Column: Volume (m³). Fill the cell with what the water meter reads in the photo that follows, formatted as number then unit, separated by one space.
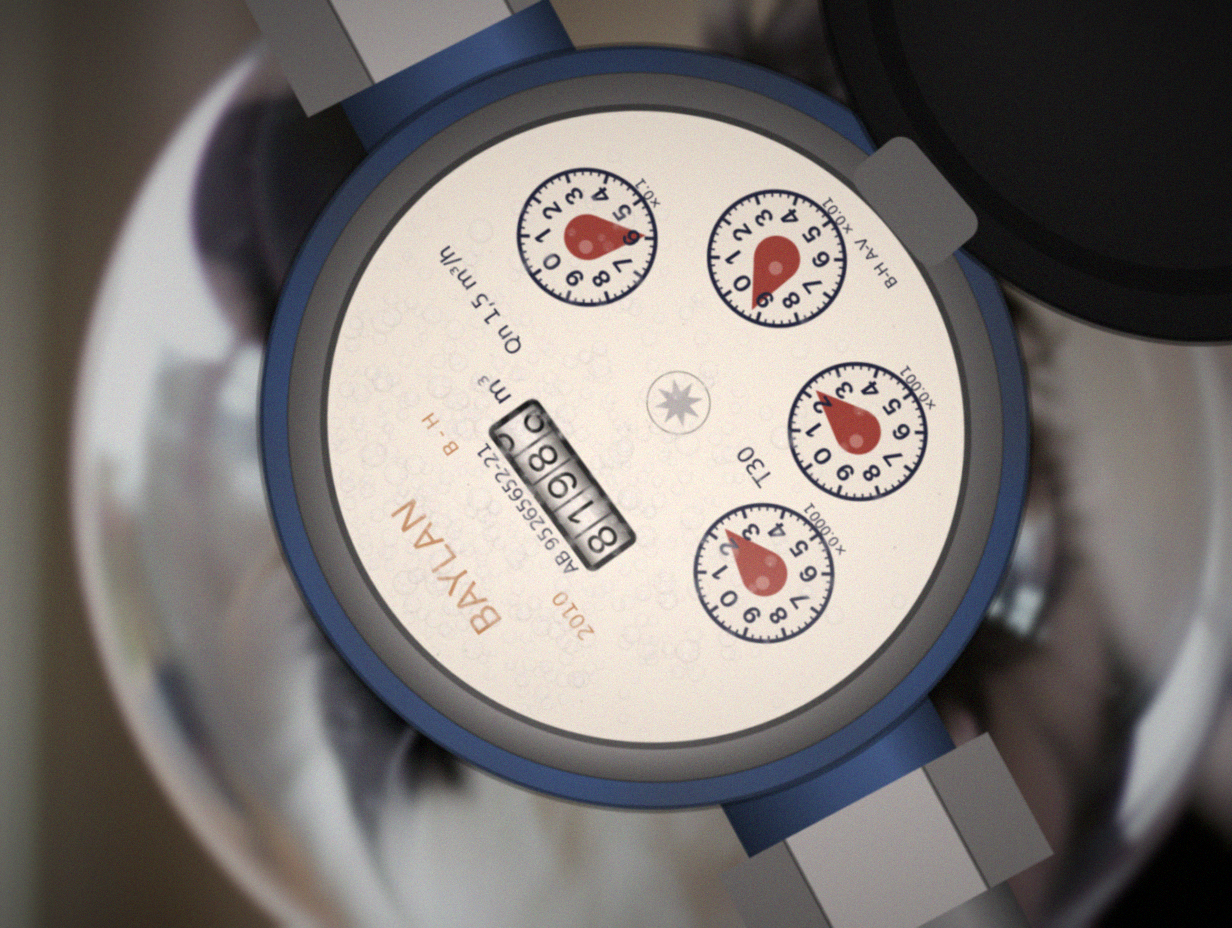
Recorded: 81988.5922 m³
